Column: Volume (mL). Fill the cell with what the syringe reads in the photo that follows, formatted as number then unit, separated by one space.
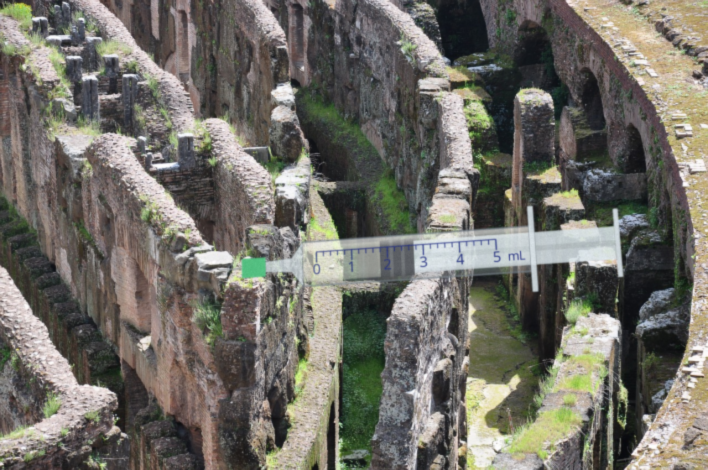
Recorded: 1.8 mL
